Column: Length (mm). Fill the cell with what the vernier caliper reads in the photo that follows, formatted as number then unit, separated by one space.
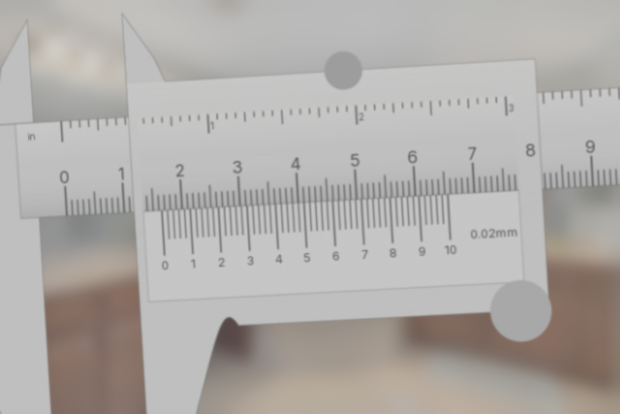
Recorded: 16.5 mm
